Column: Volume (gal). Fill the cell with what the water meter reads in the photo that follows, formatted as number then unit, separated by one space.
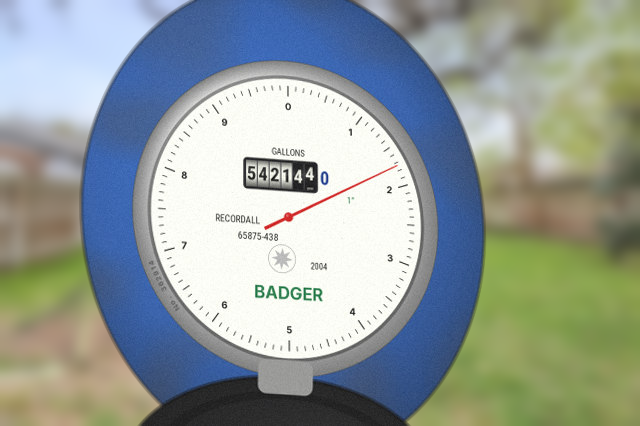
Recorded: 5421441.7 gal
